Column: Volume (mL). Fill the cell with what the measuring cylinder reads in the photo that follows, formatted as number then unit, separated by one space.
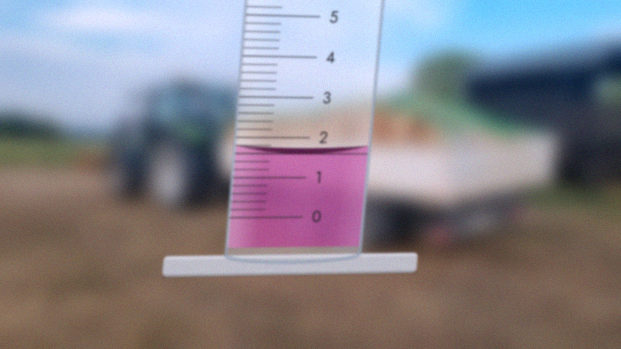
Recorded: 1.6 mL
